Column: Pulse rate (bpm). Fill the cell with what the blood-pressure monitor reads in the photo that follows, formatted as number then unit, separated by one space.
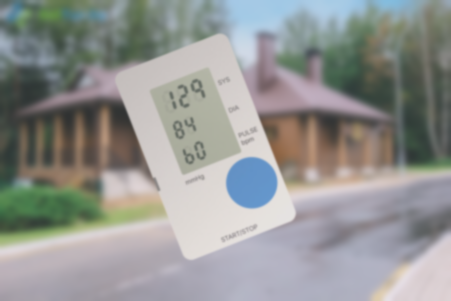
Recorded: 60 bpm
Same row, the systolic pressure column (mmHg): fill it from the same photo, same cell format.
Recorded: 129 mmHg
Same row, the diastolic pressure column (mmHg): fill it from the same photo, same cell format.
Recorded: 84 mmHg
